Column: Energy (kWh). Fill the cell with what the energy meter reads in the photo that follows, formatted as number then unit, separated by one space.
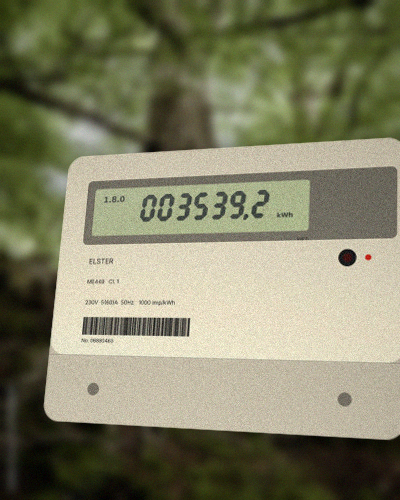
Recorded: 3539.2 kWh
